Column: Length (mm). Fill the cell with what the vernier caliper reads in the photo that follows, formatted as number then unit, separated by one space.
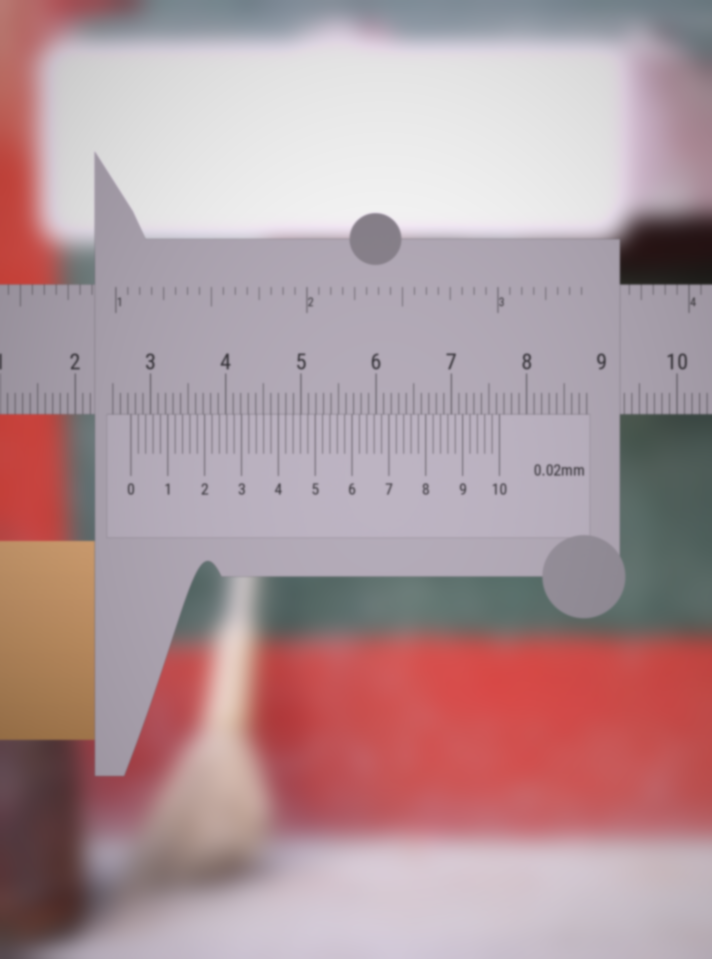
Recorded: 27.4 mm
